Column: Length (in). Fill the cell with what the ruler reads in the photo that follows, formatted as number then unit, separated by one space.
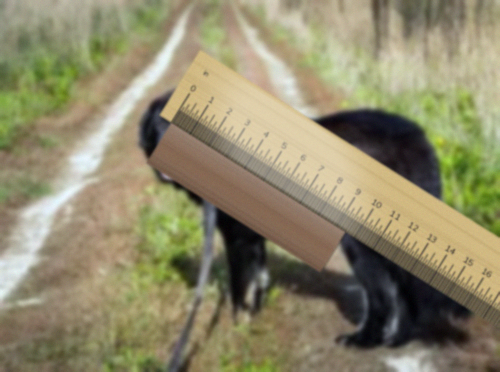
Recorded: 9.5 in
